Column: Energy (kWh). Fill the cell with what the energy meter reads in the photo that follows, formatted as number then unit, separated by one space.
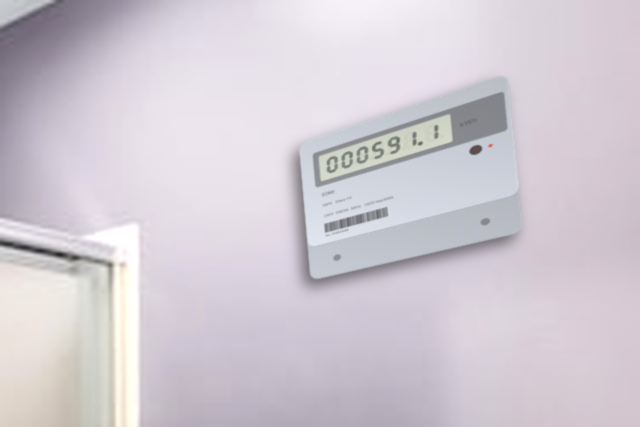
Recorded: 591.1 kWh
